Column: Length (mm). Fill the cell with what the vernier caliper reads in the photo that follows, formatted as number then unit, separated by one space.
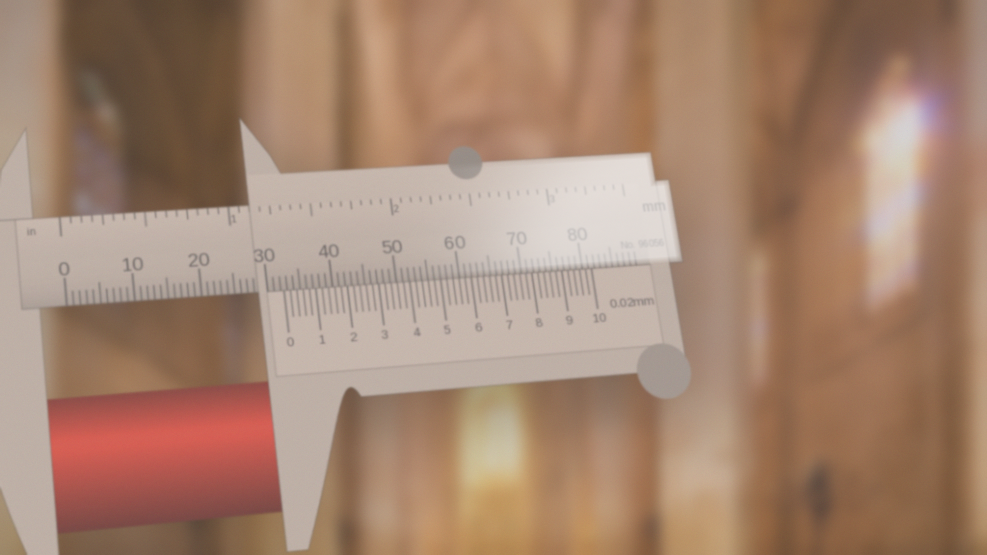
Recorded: 32.5 mm
